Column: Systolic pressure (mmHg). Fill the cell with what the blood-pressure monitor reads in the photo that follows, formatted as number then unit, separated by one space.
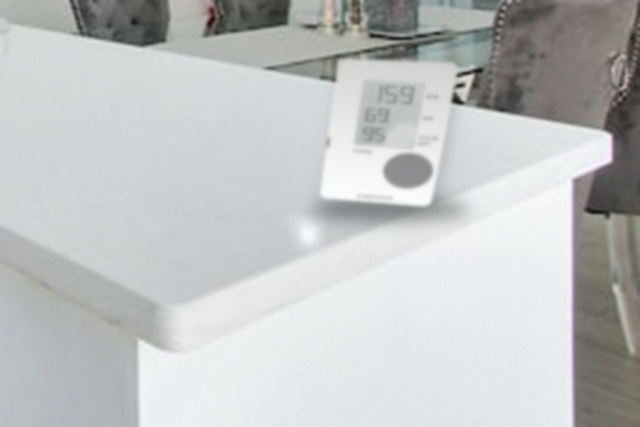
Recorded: 159 mmHg
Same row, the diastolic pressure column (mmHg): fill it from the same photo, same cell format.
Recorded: 69 mmHg
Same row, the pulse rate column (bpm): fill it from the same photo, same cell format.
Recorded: 95 bpm
